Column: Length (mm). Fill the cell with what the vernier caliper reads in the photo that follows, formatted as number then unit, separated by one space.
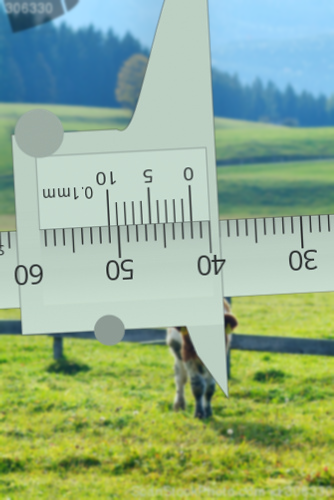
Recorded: 42.0 mm
